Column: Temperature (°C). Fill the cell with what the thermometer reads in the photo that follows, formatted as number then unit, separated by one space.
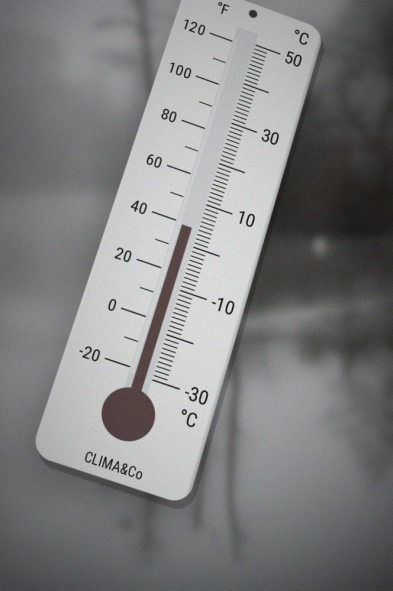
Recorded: 4 °C
